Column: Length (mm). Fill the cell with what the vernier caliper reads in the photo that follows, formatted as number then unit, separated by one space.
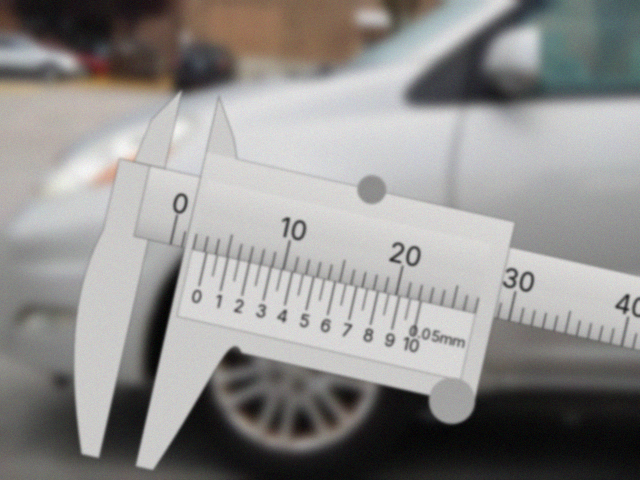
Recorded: 3.2 mm
